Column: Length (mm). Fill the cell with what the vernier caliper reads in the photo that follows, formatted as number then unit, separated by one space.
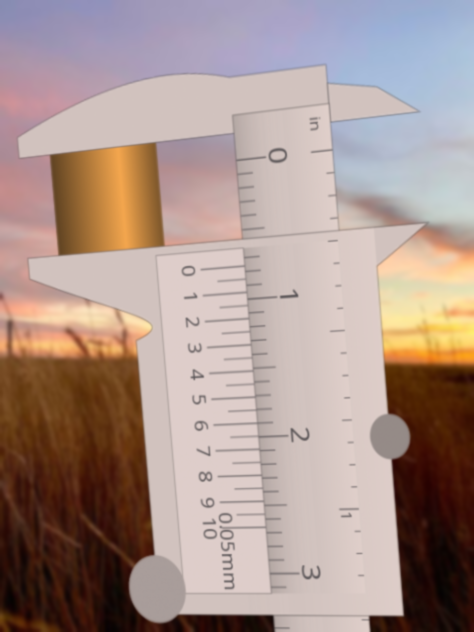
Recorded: 7.6 mm
